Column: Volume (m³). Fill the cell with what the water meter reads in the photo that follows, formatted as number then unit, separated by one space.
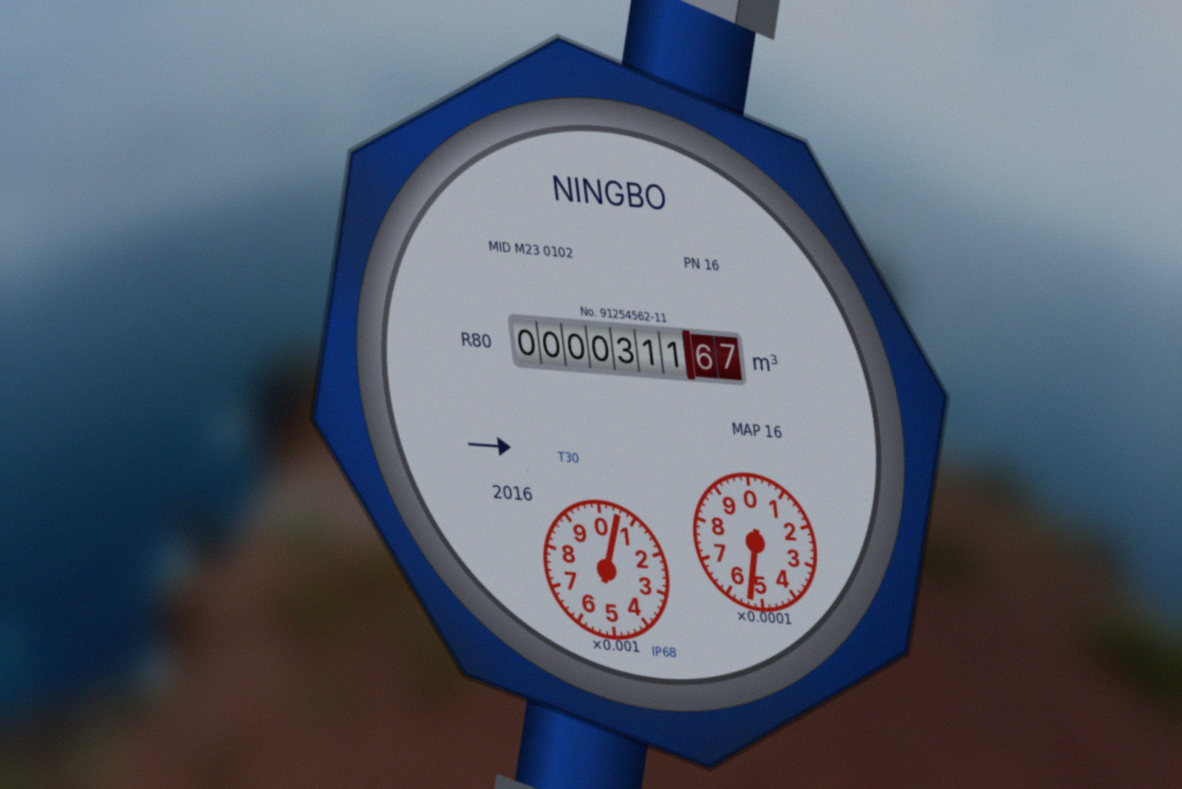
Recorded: 311.6705 m³
